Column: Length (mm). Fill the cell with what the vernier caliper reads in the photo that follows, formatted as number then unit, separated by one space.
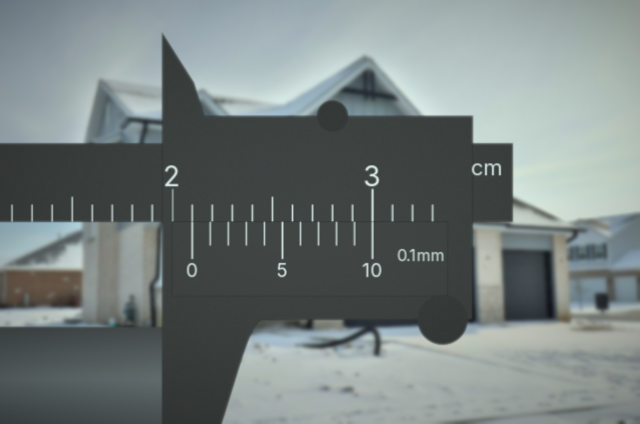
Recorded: 21.0 mm
